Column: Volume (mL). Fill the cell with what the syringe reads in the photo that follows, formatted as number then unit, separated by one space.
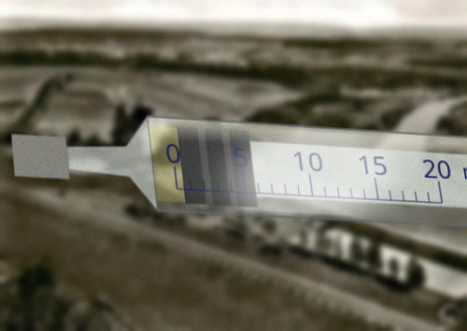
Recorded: 0.5 mL
